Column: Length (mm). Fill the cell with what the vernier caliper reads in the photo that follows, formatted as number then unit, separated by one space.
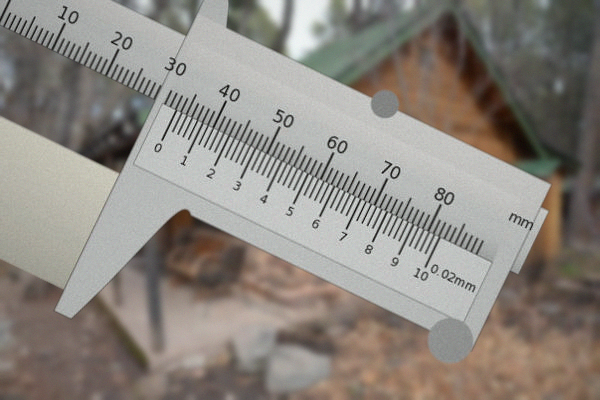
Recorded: 33.2 mm
